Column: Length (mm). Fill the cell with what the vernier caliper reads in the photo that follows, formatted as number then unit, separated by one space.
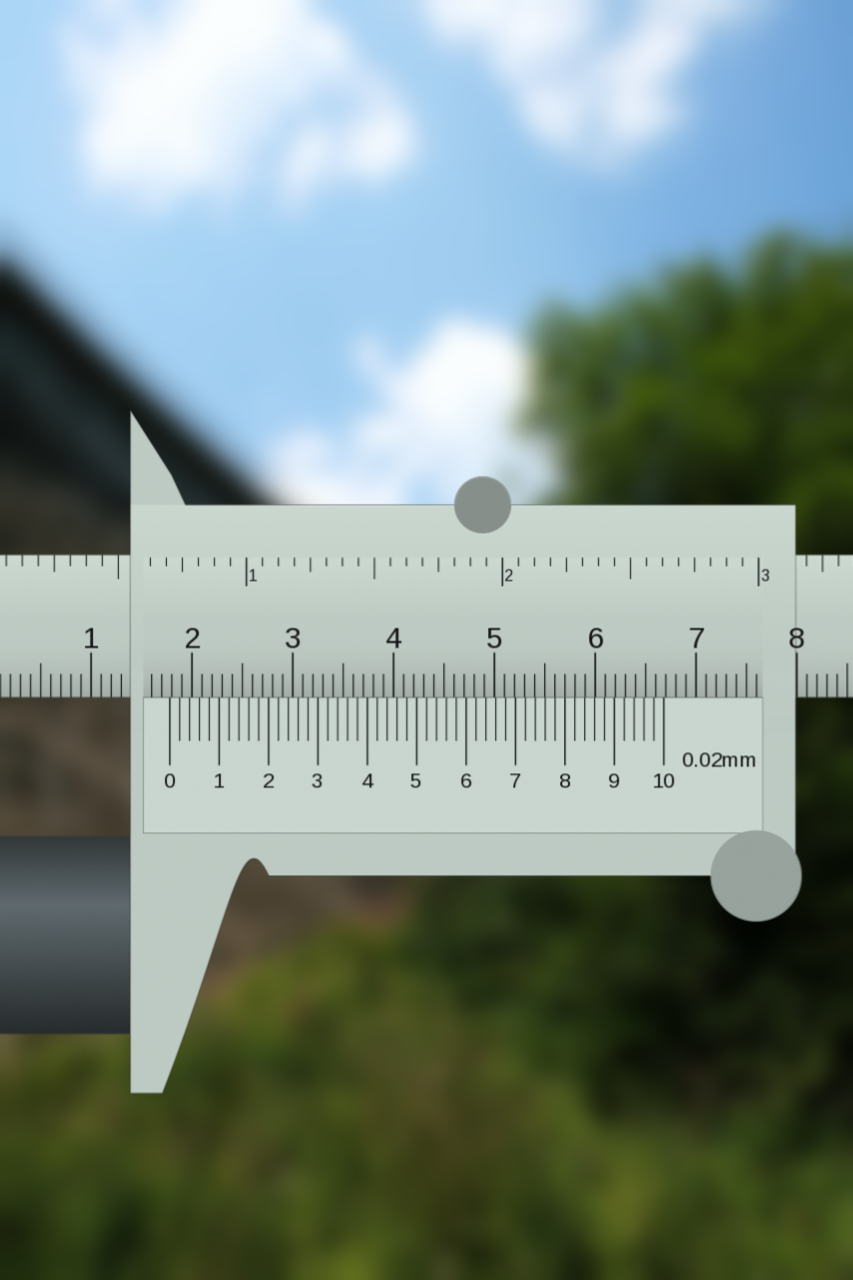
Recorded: 17.8 mm
